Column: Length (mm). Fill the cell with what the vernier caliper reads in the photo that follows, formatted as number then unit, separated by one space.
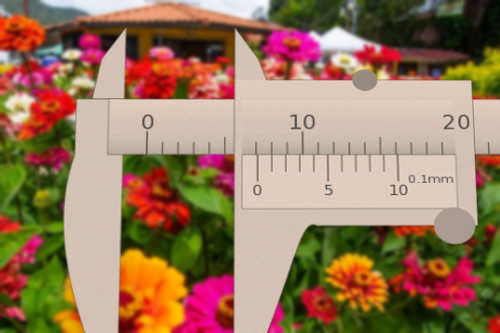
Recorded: 7.1 mm
